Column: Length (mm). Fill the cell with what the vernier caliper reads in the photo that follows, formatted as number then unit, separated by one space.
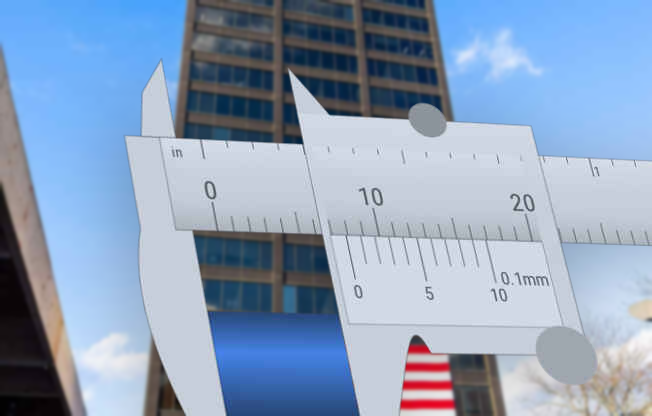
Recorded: 7.9 mm
